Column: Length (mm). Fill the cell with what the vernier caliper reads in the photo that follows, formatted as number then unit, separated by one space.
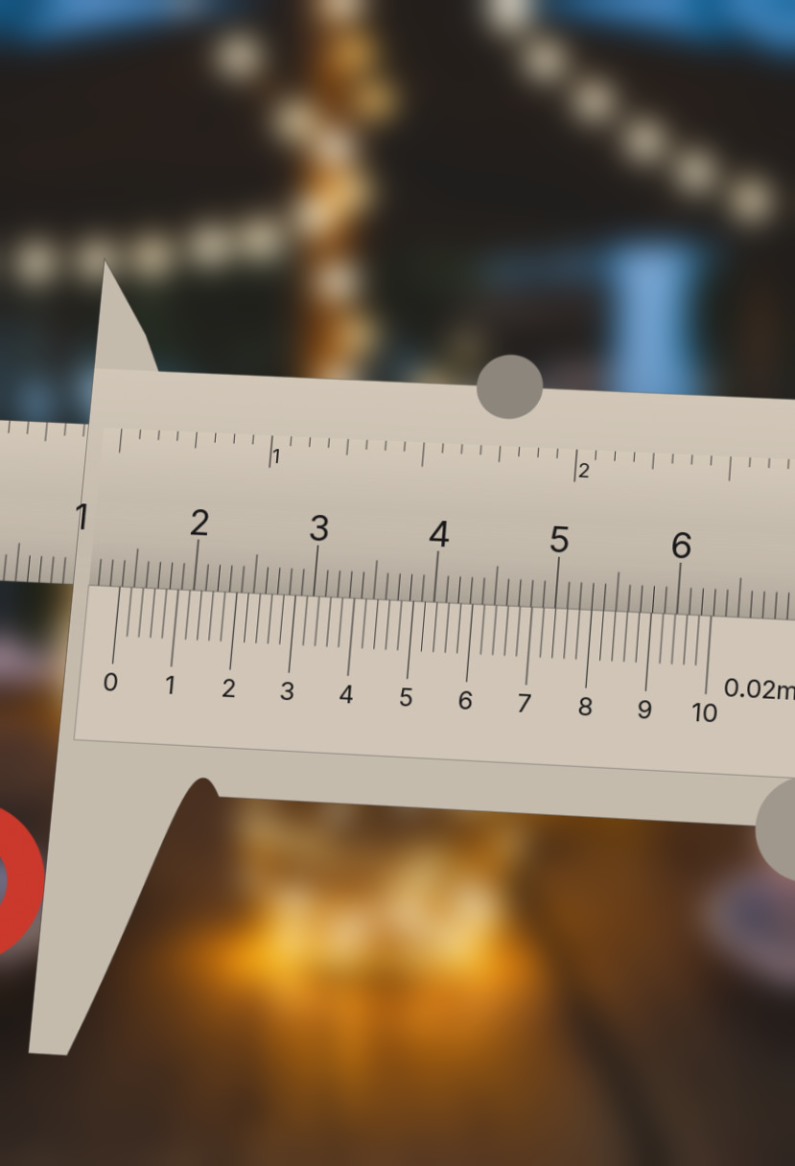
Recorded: 13.8 mm
